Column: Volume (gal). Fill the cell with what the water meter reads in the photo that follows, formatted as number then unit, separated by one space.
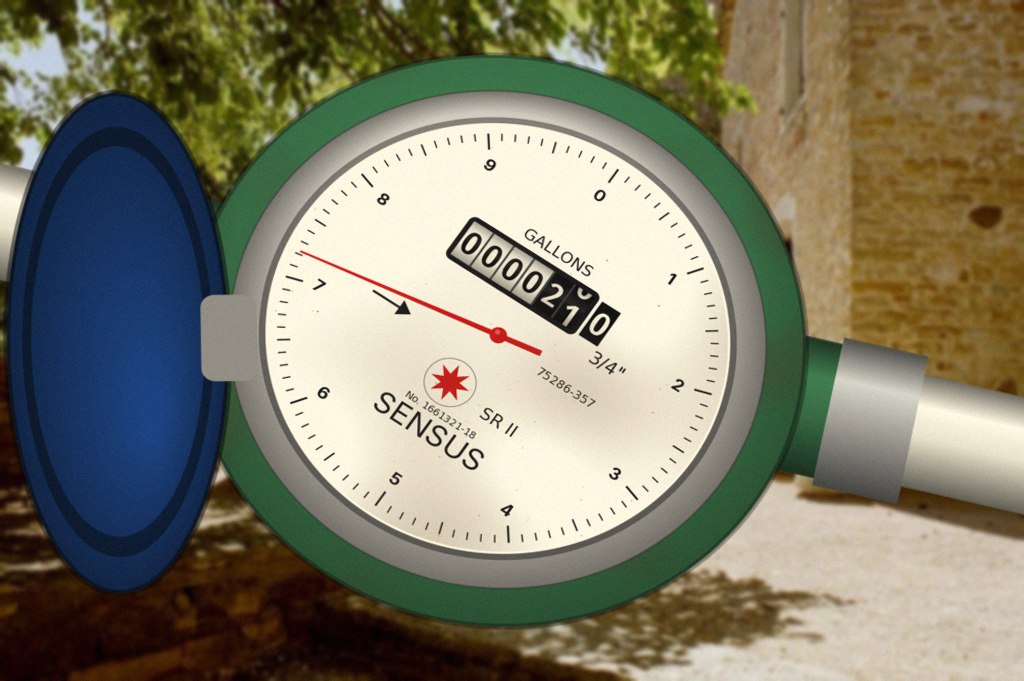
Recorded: 207.2 gal
